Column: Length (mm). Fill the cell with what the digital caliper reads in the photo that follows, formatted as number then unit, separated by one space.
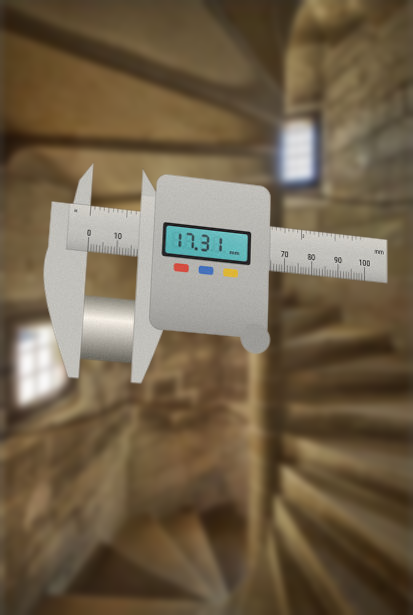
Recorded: 17.31 mm
